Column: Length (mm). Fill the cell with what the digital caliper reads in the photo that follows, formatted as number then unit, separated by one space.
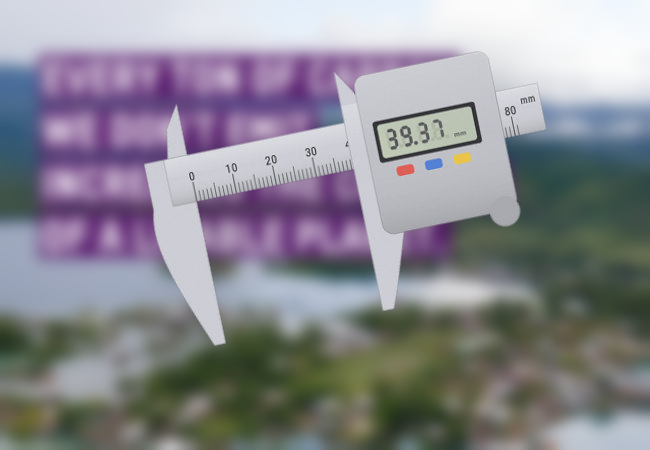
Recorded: 39.37 mm
